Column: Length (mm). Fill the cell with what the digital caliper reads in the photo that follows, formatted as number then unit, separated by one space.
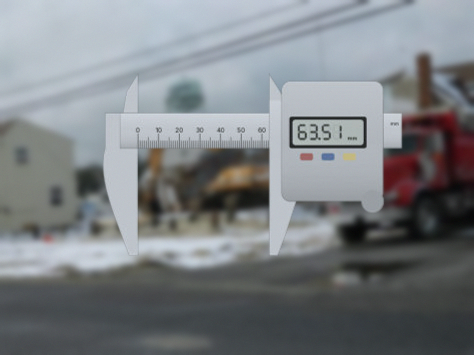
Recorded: 63.51 mm
